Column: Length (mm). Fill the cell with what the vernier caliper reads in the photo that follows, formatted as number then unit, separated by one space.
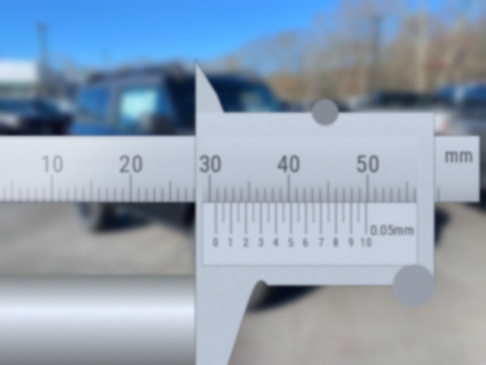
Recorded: 30.8 mm
